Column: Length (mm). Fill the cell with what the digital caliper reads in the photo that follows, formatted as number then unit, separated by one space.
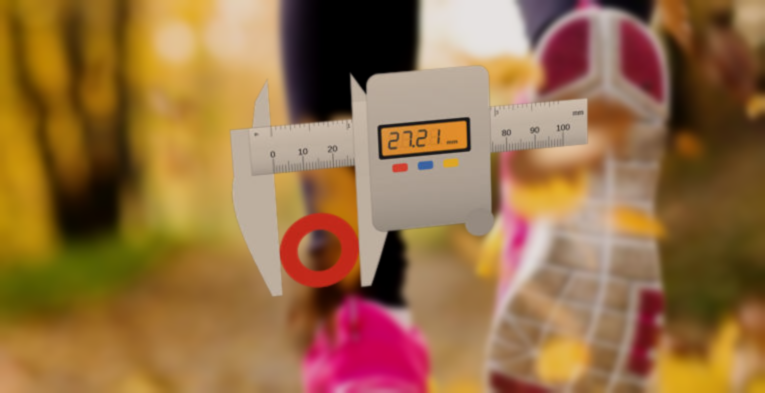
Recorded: 27.21 mm
